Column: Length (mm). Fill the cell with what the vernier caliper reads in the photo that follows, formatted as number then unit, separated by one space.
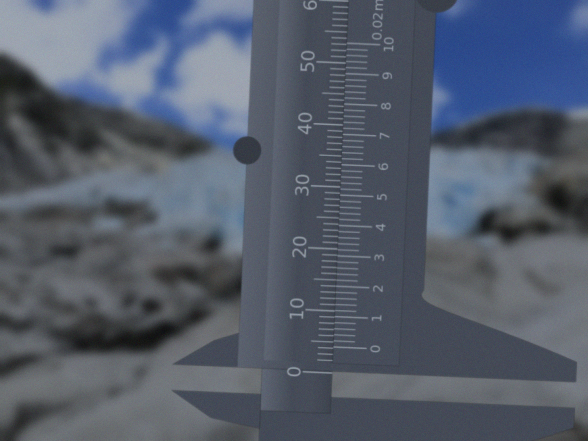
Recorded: 4.2 mm
